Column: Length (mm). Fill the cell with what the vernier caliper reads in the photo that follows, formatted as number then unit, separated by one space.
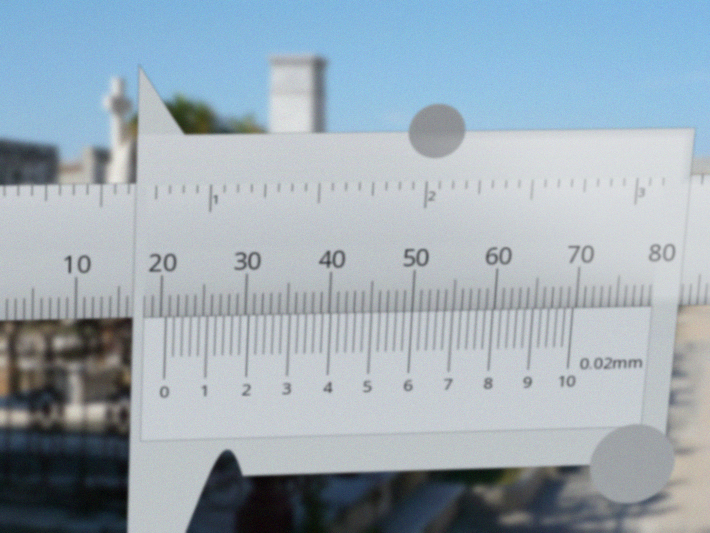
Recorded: 20.6 mm
